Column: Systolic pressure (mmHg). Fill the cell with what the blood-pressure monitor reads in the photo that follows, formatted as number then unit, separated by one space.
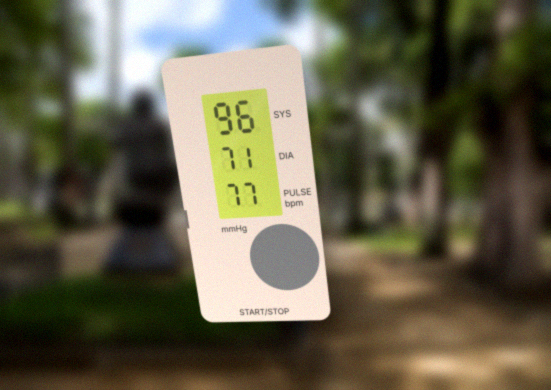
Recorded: 96 mmHg
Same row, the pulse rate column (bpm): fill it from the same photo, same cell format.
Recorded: 77 bpm
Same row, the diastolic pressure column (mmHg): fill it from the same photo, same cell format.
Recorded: 71 mmHg
